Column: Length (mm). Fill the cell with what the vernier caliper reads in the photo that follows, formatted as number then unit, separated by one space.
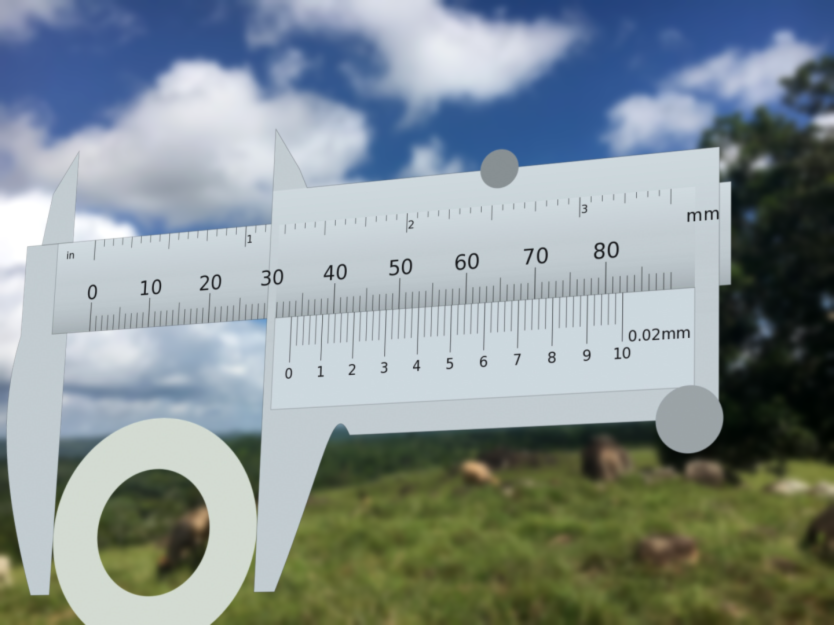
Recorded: 33.4 mm
